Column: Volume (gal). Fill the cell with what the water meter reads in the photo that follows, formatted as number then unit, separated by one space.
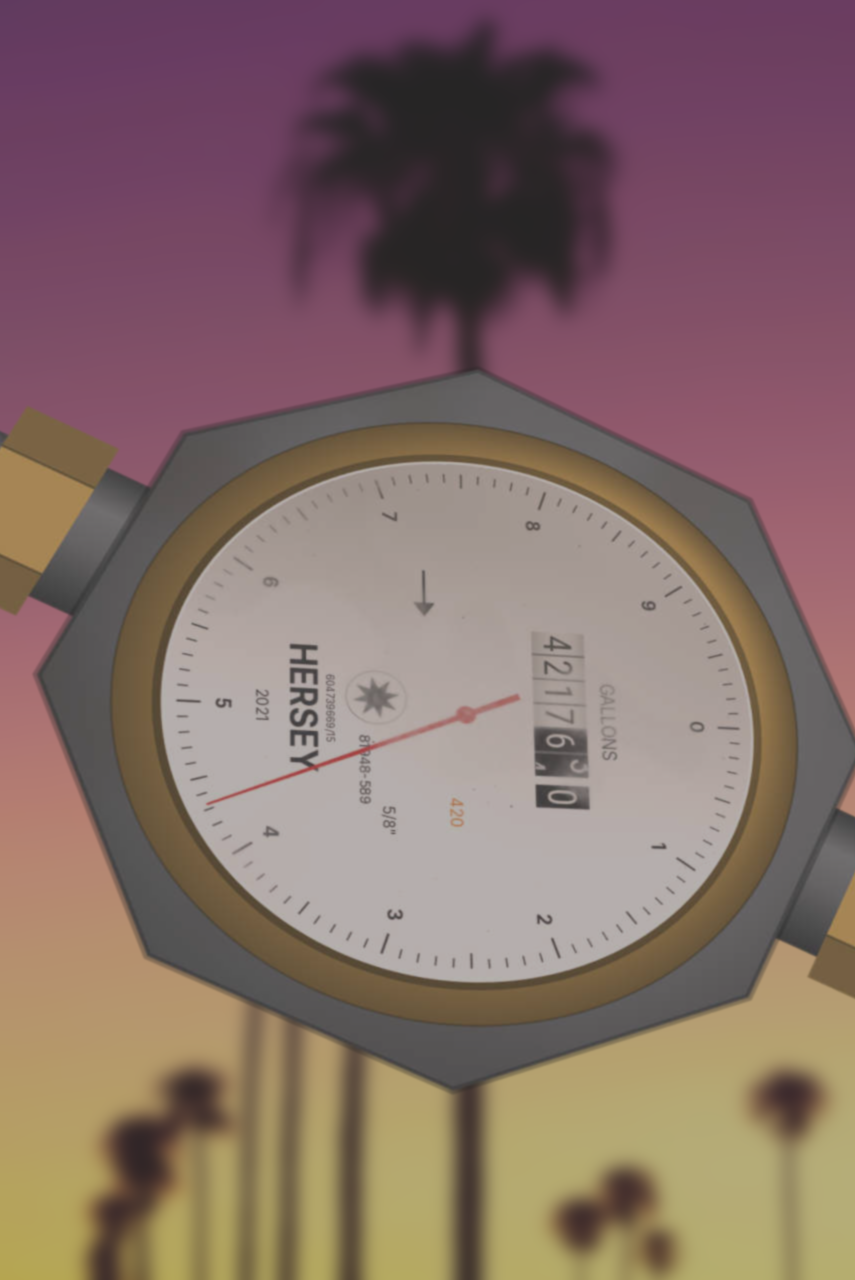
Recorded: 4217634.3 gal
